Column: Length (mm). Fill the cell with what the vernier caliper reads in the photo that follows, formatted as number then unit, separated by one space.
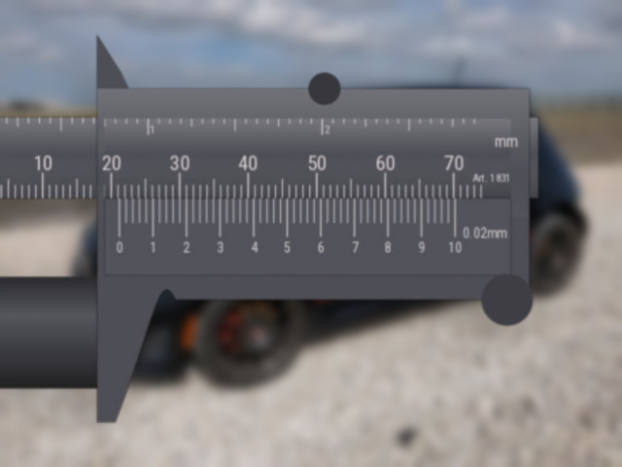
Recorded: 21.2 mm
